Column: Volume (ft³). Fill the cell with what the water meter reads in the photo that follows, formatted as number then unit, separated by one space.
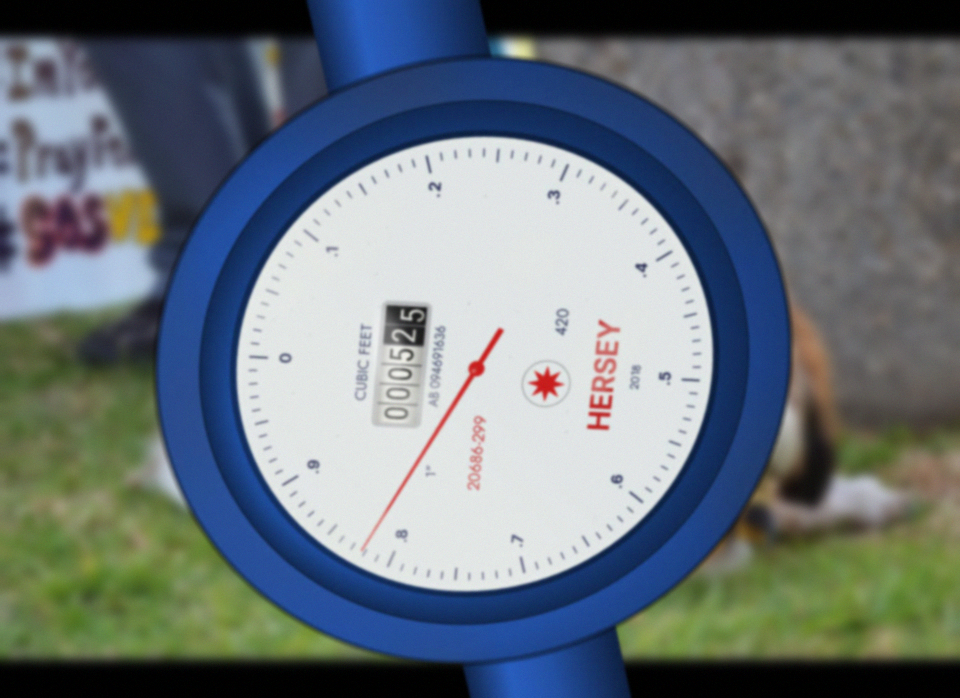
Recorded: 524.82 ft³
